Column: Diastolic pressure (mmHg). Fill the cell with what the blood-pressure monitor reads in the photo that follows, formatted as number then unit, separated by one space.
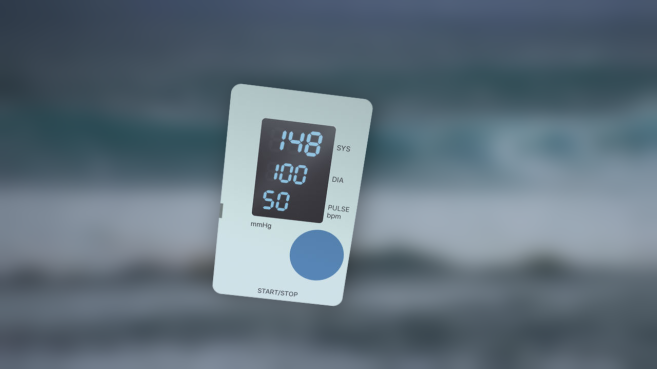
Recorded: 100 mmHg
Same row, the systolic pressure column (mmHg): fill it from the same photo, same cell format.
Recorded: 148 mmHg
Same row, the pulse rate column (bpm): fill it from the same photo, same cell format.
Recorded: 50 bpm
